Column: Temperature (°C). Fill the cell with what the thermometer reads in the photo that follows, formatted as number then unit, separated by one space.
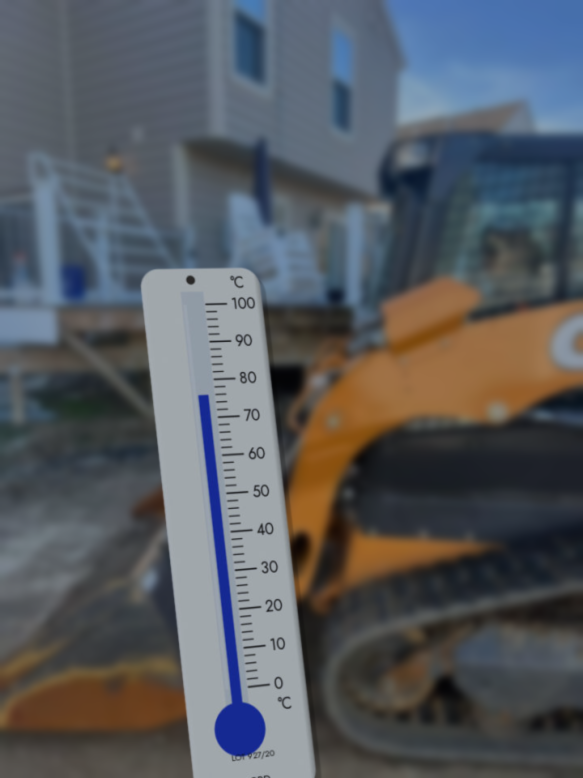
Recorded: 76 °C
